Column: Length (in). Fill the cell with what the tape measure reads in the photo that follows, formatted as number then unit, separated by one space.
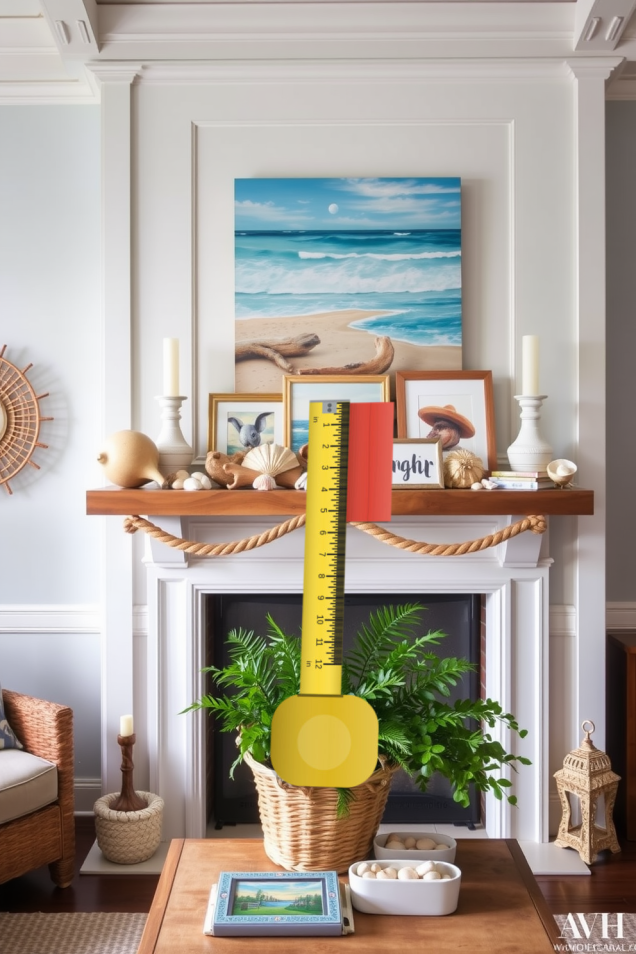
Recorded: 5.5 in
